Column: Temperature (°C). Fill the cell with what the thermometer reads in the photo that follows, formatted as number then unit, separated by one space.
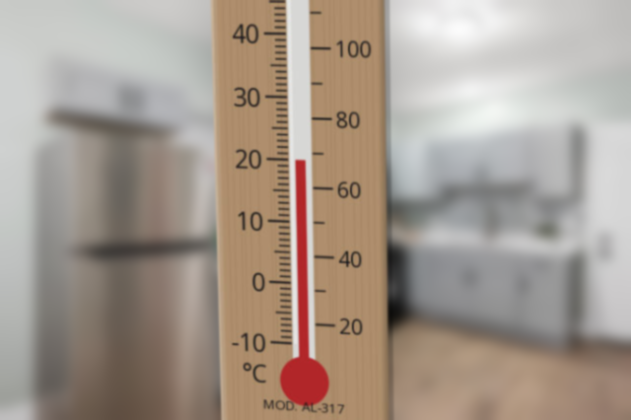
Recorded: 20 °C
